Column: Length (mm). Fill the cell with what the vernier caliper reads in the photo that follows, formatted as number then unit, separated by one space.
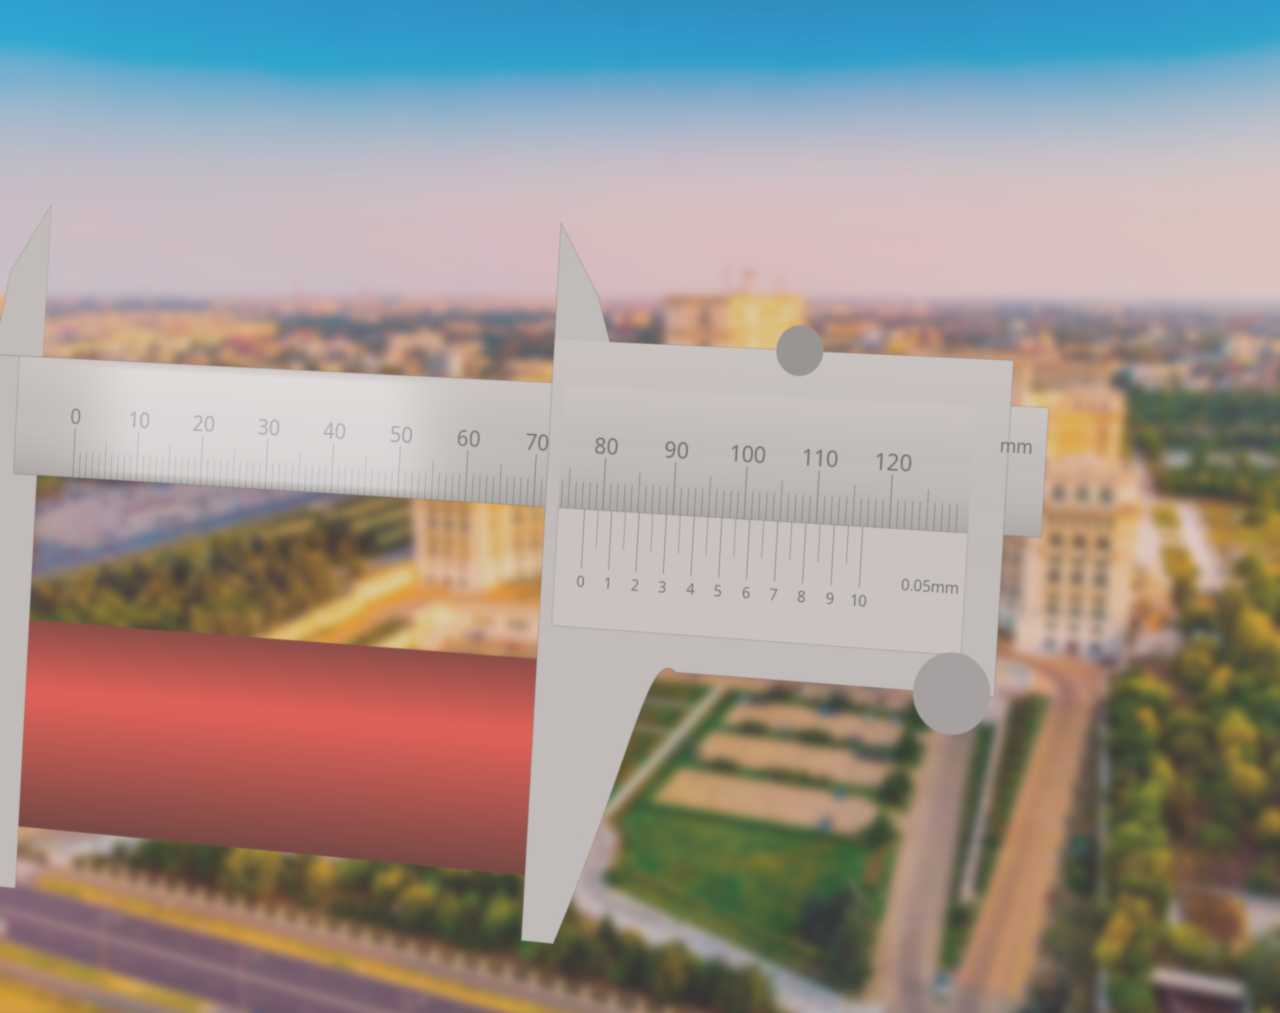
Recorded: 77.4 mm
